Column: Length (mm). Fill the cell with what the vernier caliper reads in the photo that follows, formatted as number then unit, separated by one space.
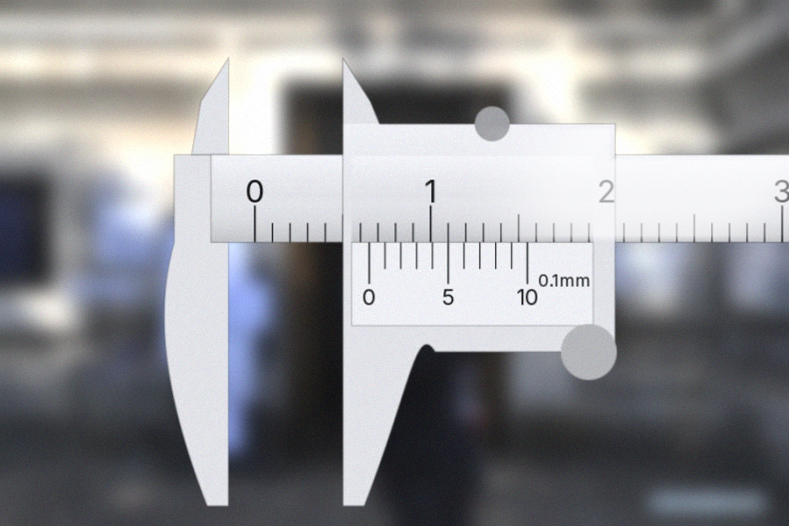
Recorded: 6.5 mm
